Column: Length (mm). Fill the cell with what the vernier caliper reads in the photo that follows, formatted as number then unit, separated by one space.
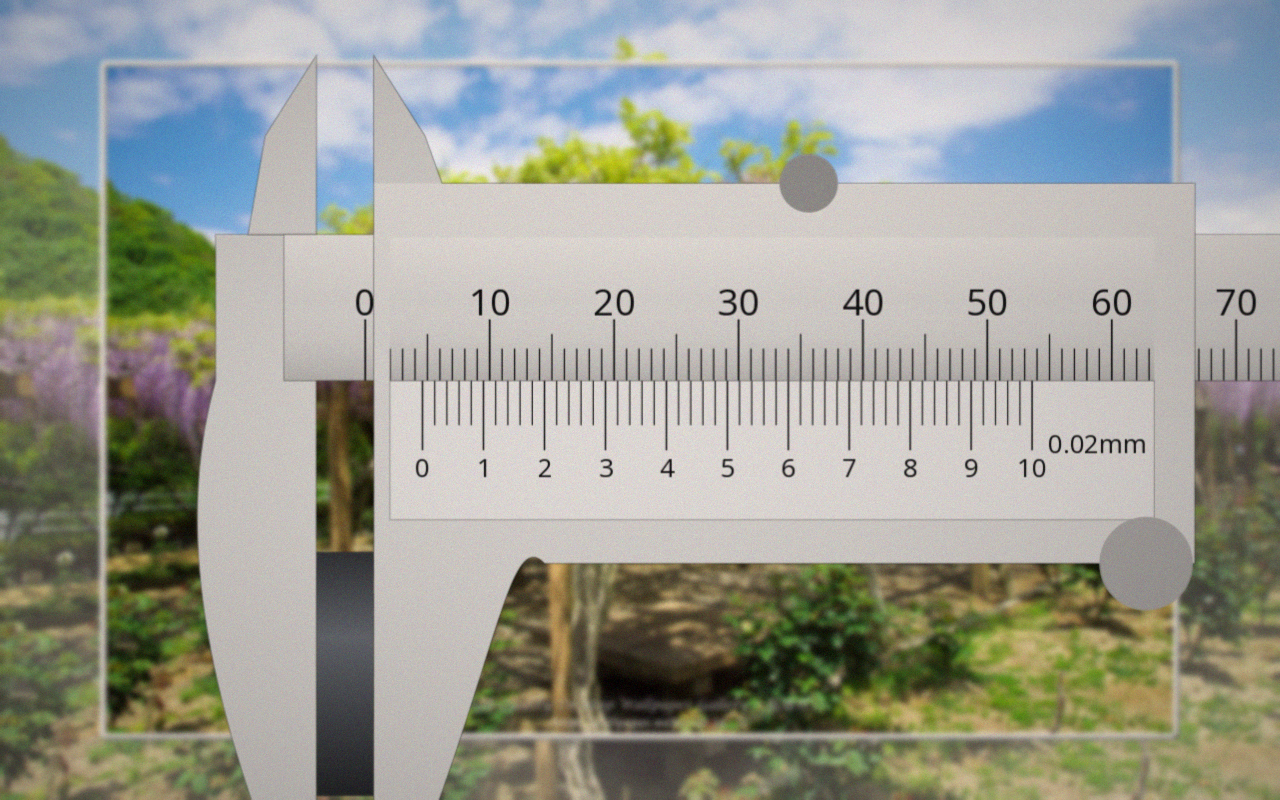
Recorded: 4.6 mm
